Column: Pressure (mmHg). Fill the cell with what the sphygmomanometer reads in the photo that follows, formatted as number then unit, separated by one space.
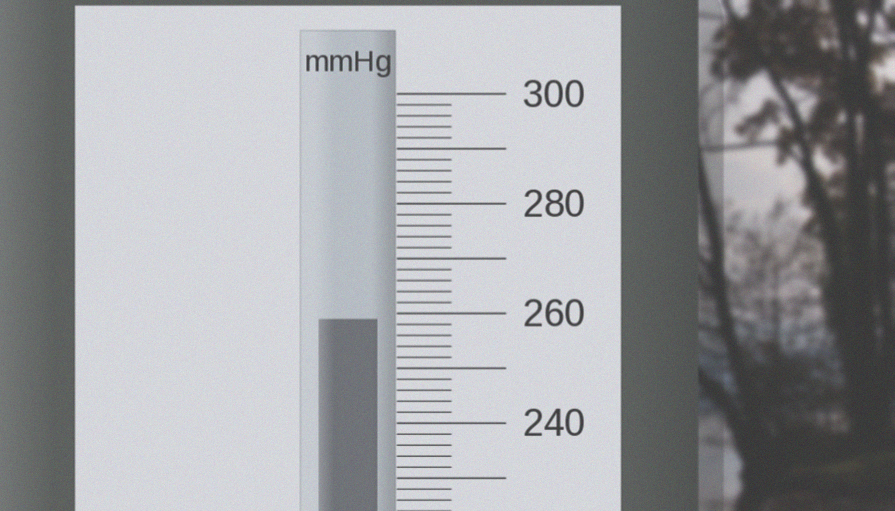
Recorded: 259 mmHg
